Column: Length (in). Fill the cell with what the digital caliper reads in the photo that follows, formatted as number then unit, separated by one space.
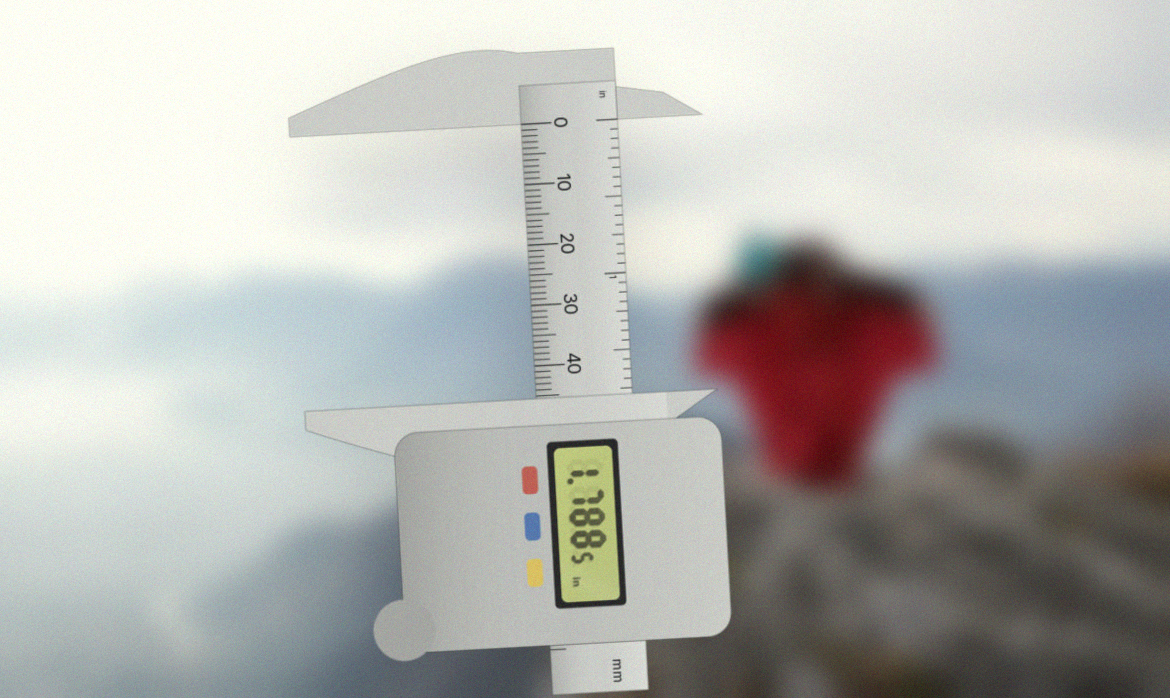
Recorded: 1.7885 in
